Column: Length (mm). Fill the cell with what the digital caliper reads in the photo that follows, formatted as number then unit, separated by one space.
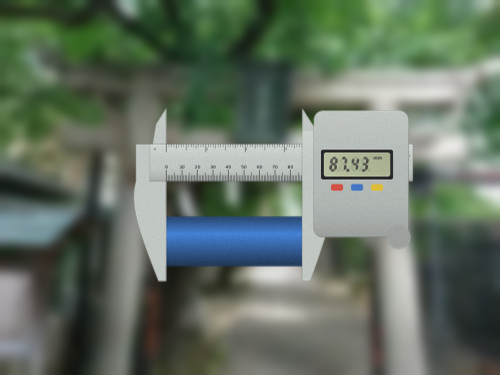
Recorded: 87.43 mm
